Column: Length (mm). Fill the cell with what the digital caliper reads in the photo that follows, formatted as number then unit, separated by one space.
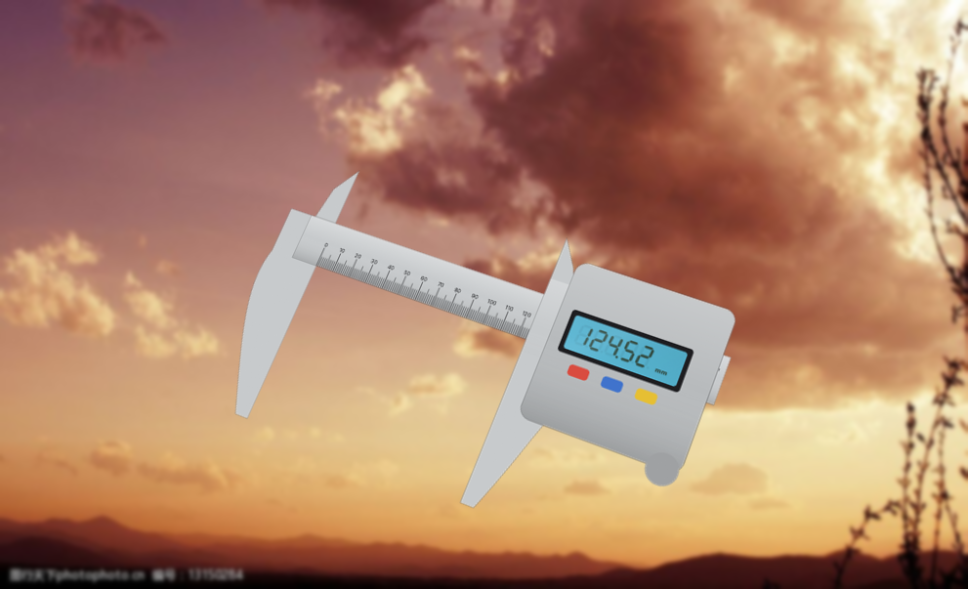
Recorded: 124.52 mm
